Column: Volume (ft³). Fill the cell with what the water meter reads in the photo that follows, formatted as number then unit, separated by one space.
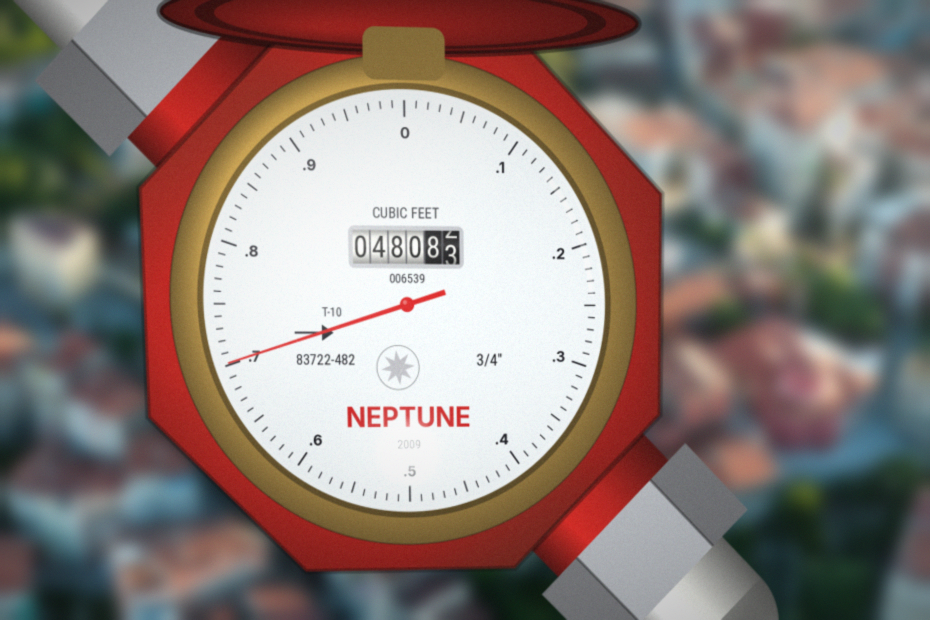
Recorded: 48082.70 ft³
